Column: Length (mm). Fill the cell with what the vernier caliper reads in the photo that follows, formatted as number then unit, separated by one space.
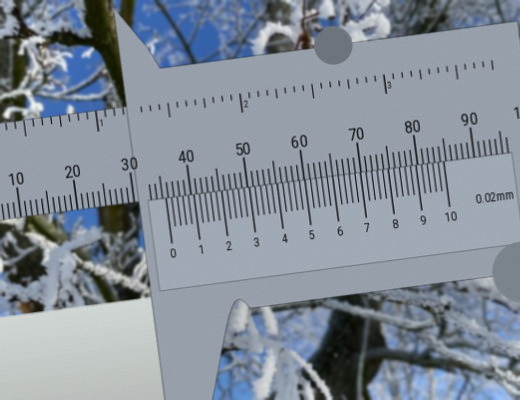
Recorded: 35.6 mm
